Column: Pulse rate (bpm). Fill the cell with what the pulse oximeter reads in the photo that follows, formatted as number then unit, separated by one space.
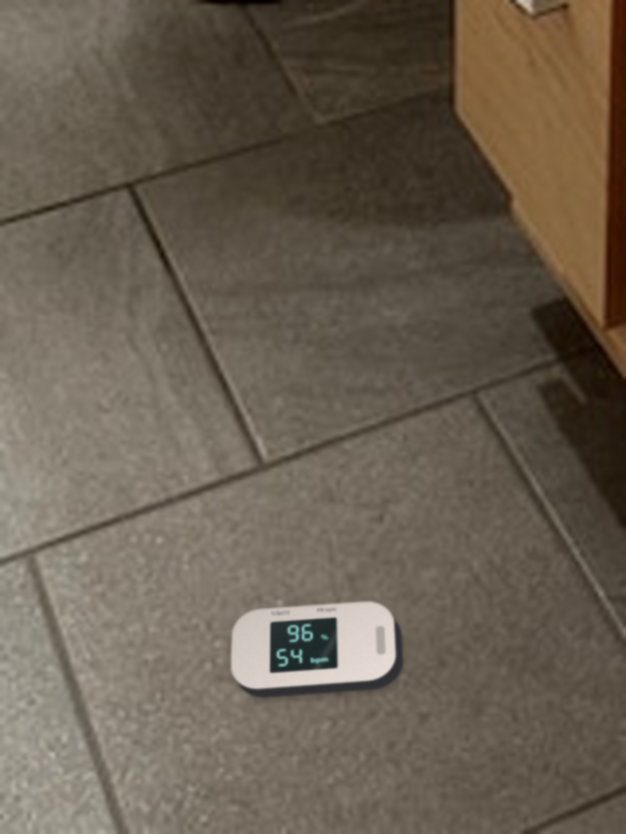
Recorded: 54 bpm
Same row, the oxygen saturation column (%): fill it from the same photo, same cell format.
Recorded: 96 %
